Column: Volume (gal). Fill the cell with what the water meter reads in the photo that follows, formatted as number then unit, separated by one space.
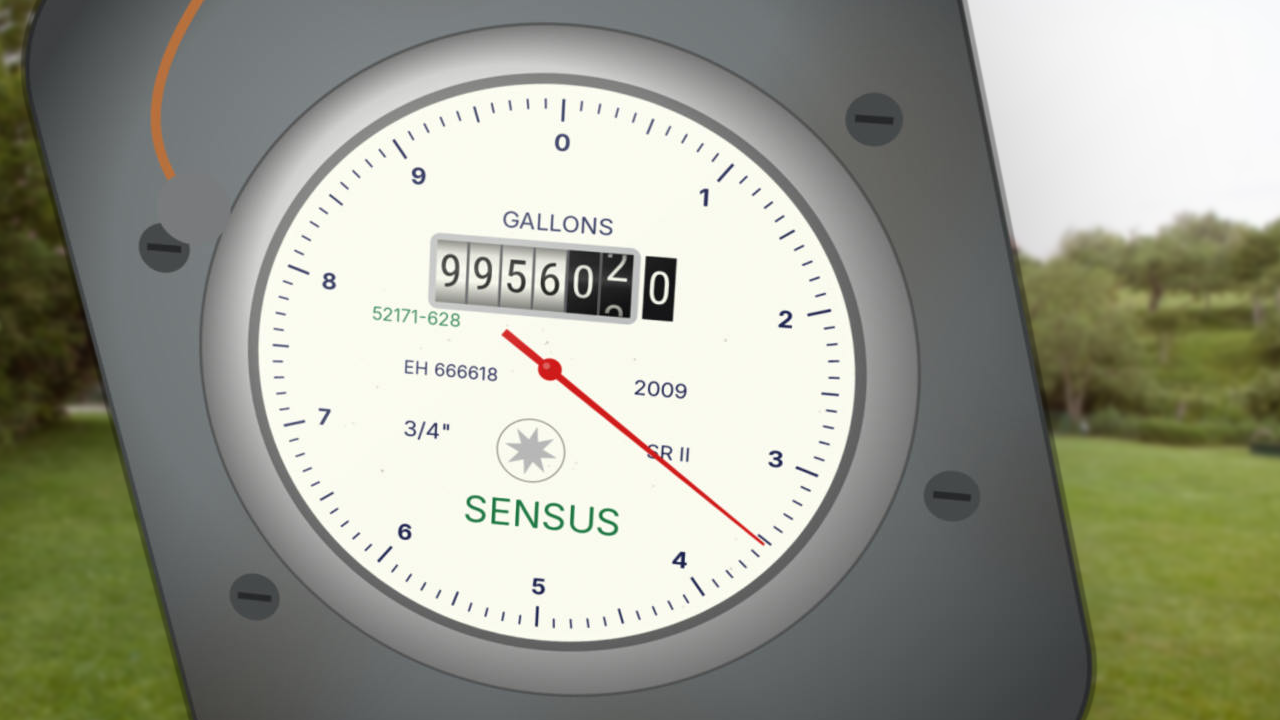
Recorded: 9956023.5 gal
